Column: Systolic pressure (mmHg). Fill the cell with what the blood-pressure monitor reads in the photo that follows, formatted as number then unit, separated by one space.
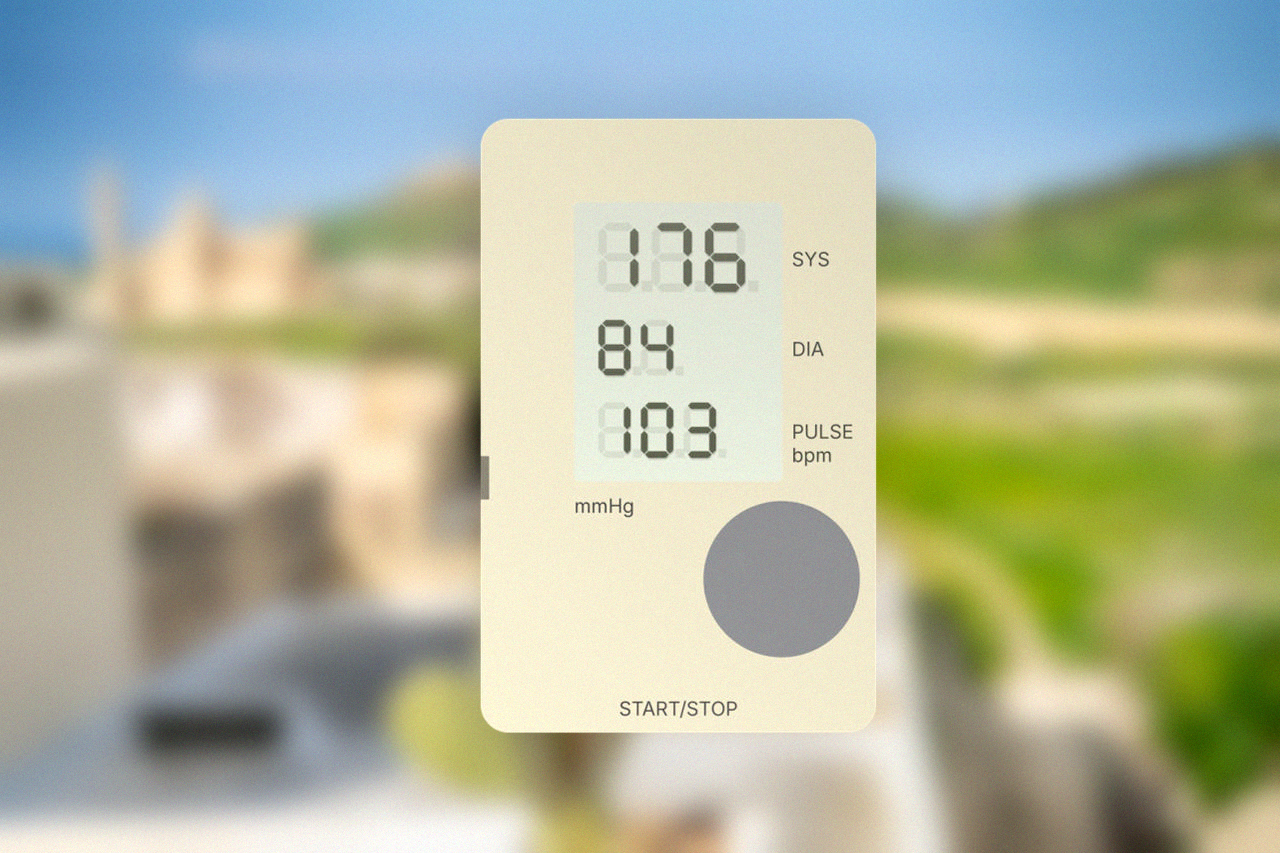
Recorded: 176 mmHg
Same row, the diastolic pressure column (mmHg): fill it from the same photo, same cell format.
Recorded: 84 mmHg
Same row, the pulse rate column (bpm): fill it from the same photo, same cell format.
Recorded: 103 bpm
